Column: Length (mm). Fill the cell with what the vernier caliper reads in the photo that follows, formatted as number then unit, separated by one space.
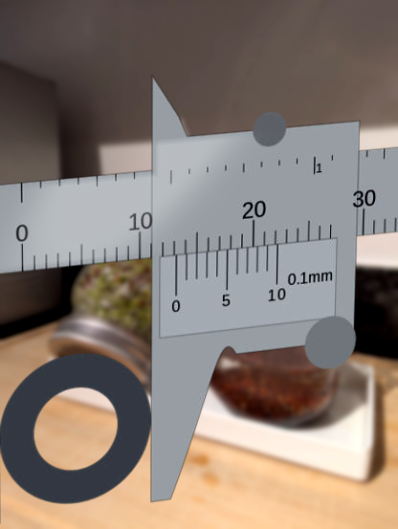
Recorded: 13.2 mm
